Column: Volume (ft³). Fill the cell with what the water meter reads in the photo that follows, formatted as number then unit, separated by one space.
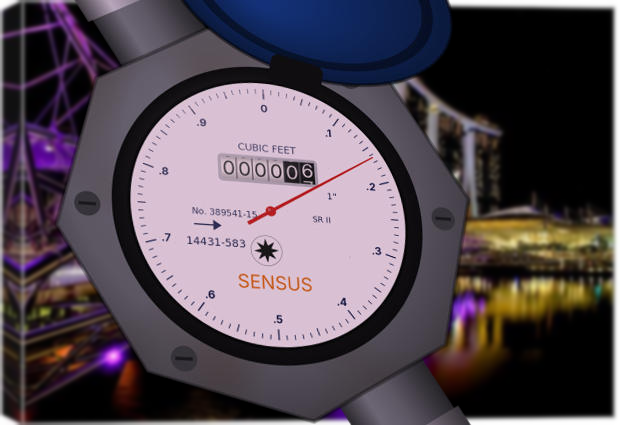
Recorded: 6.16 ft³
